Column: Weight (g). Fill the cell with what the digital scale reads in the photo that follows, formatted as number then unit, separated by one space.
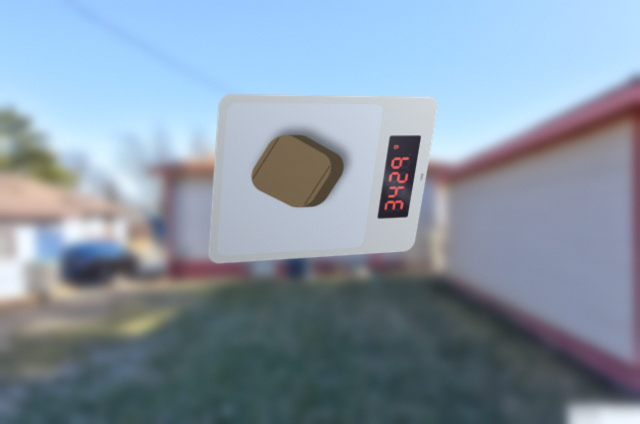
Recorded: 3429 g
